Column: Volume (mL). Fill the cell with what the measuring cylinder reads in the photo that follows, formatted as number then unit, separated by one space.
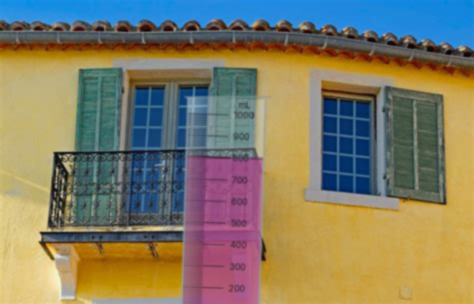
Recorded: 800 mL
